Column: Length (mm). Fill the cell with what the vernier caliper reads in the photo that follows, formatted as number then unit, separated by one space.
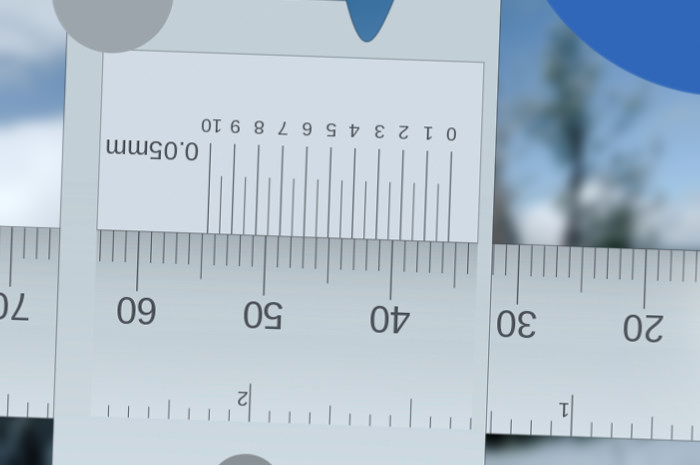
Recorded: 35.6 mm
